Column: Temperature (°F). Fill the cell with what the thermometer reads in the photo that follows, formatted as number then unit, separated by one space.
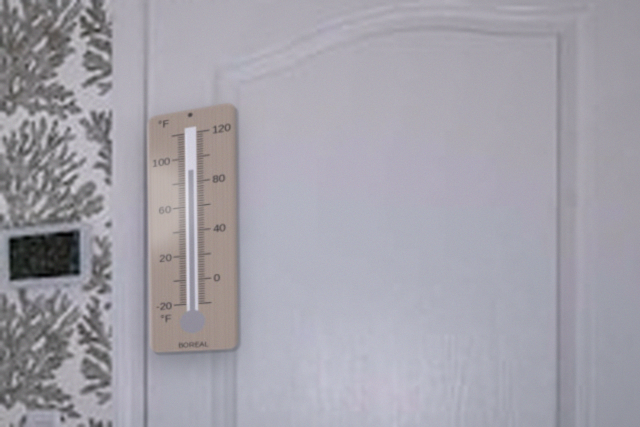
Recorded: 90 °F
